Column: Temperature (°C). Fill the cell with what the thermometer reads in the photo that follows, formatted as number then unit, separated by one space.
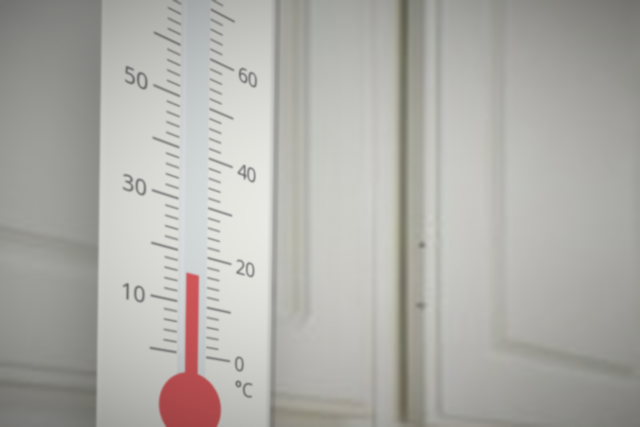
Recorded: 16 °C
